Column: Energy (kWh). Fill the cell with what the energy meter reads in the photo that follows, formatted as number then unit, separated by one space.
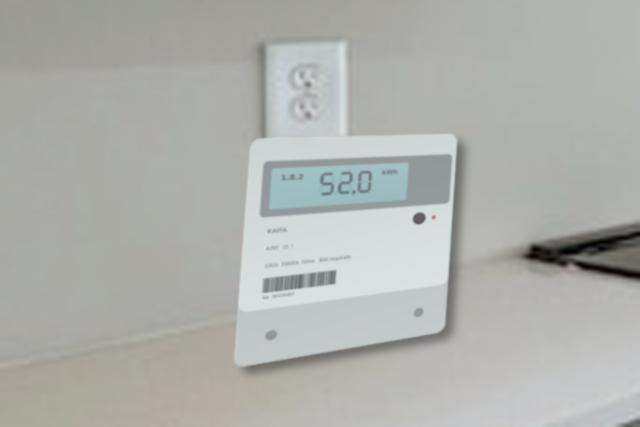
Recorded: 52.0 kWh
